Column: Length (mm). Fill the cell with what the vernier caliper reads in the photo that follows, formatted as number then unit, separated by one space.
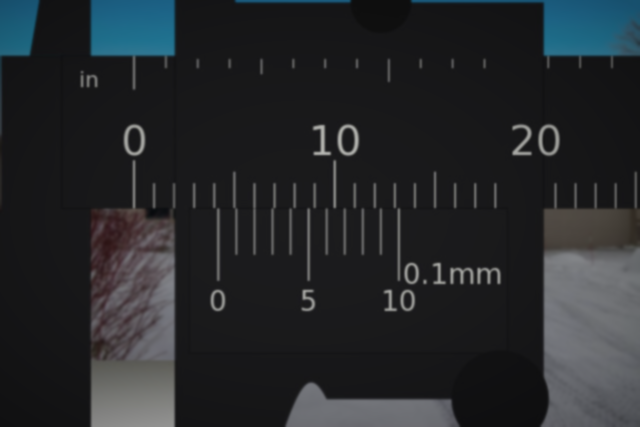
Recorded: 4.2 mm
